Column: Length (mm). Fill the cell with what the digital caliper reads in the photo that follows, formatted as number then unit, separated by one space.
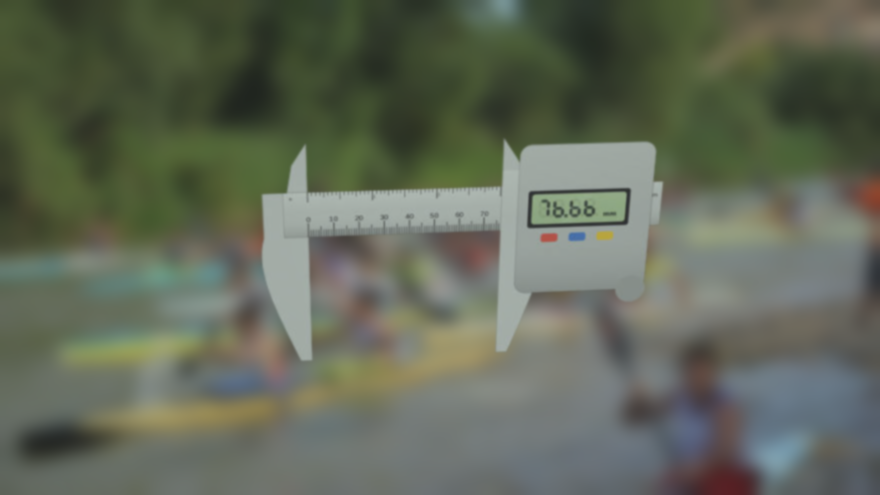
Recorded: 76.66 mm
